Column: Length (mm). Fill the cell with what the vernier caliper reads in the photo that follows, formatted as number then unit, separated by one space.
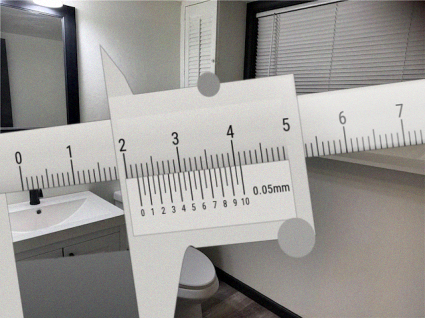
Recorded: 22.0 mm
